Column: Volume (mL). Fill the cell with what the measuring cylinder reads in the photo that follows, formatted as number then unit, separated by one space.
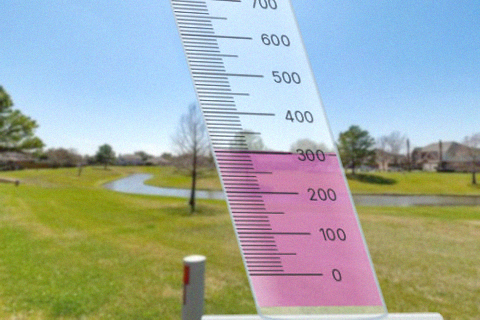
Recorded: 300 mL
